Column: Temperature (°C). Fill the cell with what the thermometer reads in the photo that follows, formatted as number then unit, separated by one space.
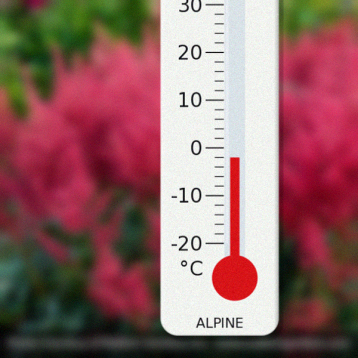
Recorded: -2 °C
